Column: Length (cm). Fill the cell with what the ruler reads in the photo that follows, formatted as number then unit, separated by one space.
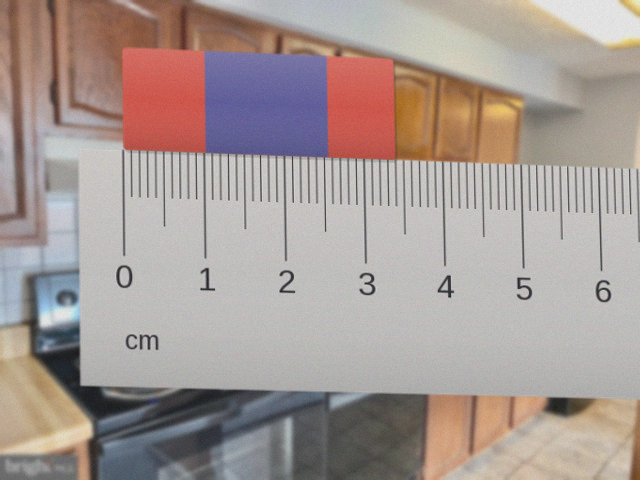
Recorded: 3.4 cm
